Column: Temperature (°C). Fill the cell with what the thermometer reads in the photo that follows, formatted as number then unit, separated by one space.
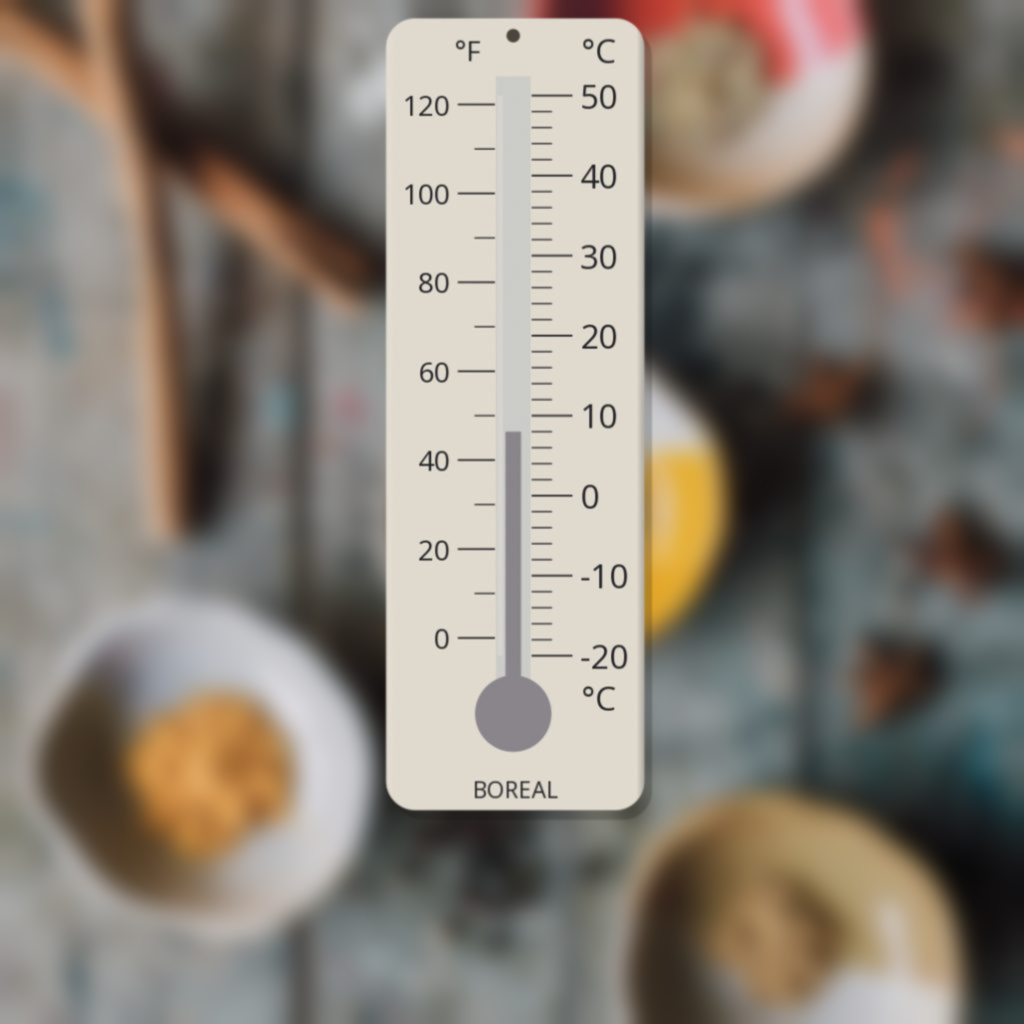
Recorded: 8 °C
